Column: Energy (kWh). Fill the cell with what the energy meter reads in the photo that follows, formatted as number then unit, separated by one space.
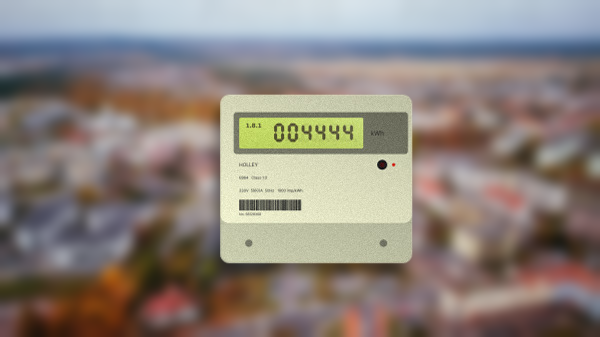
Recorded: 4444 kWh
